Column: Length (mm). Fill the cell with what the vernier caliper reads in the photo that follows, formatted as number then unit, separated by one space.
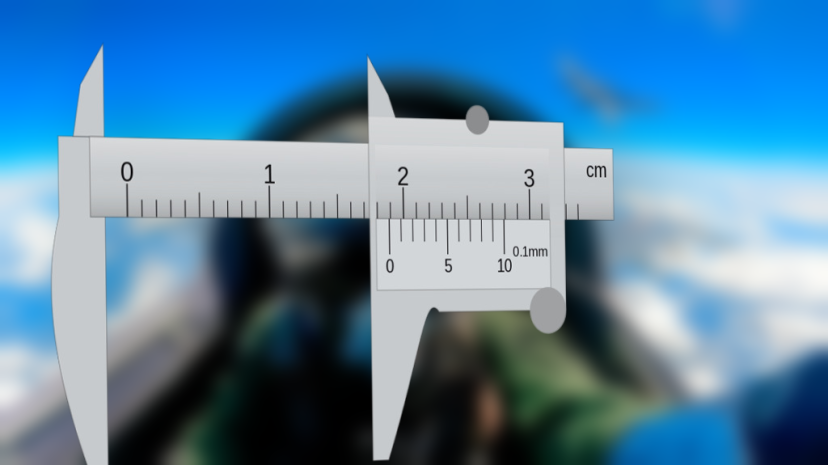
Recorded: 18.9 mm
